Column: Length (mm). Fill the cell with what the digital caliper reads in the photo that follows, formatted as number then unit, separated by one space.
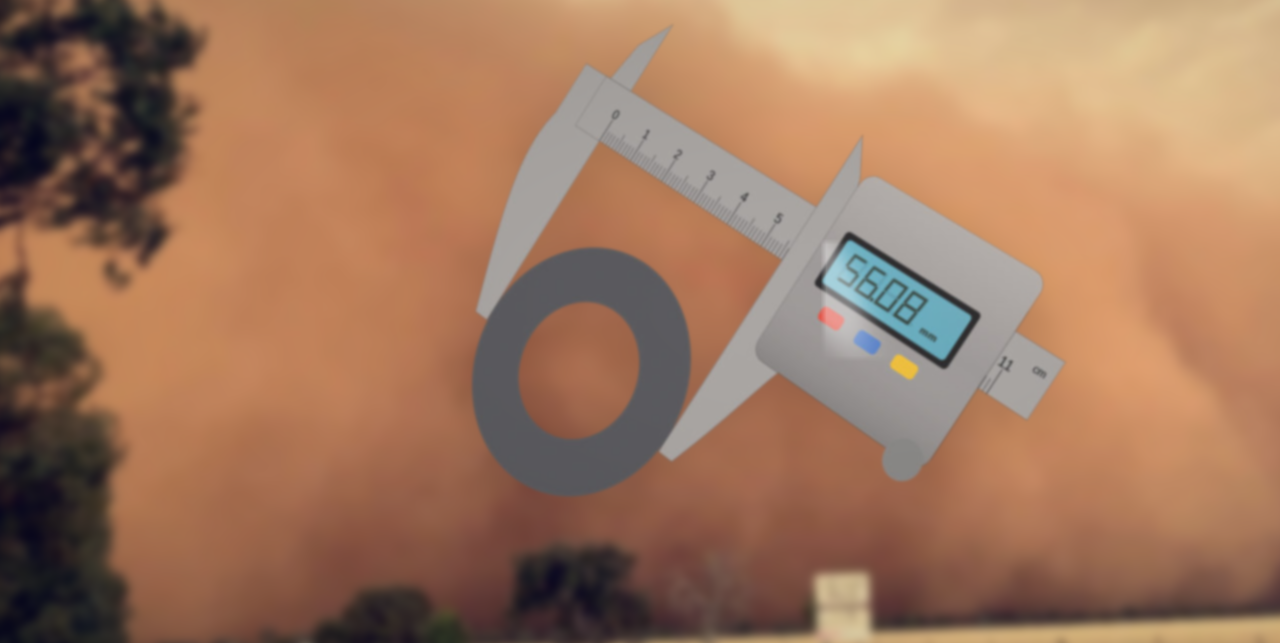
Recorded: 56.08 mm
